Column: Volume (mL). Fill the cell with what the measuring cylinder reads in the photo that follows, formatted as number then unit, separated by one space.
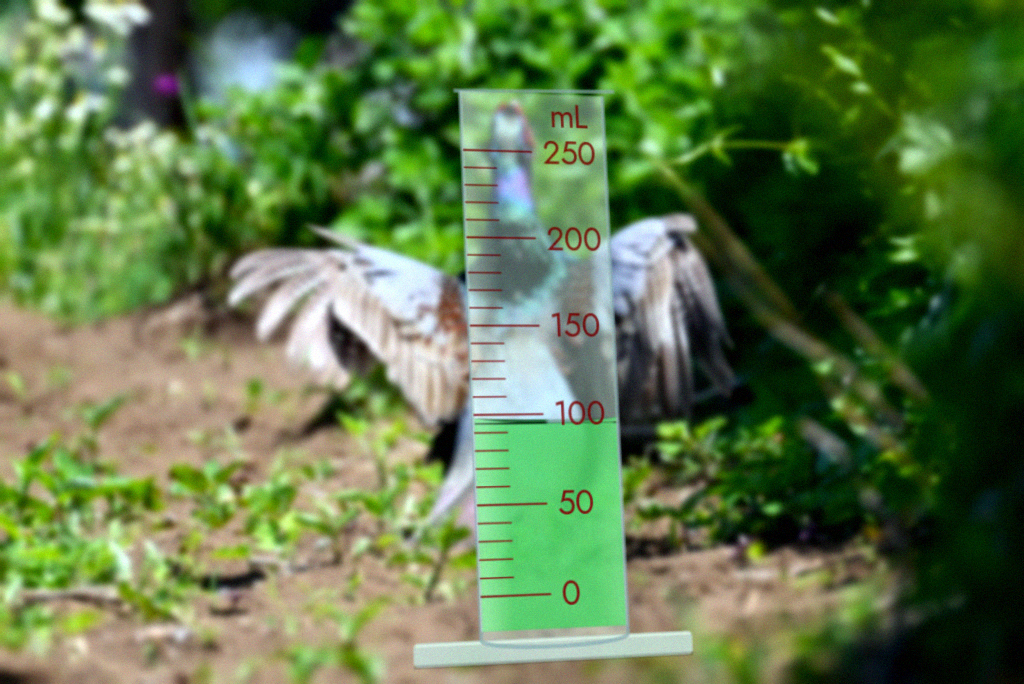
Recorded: 95 mL
